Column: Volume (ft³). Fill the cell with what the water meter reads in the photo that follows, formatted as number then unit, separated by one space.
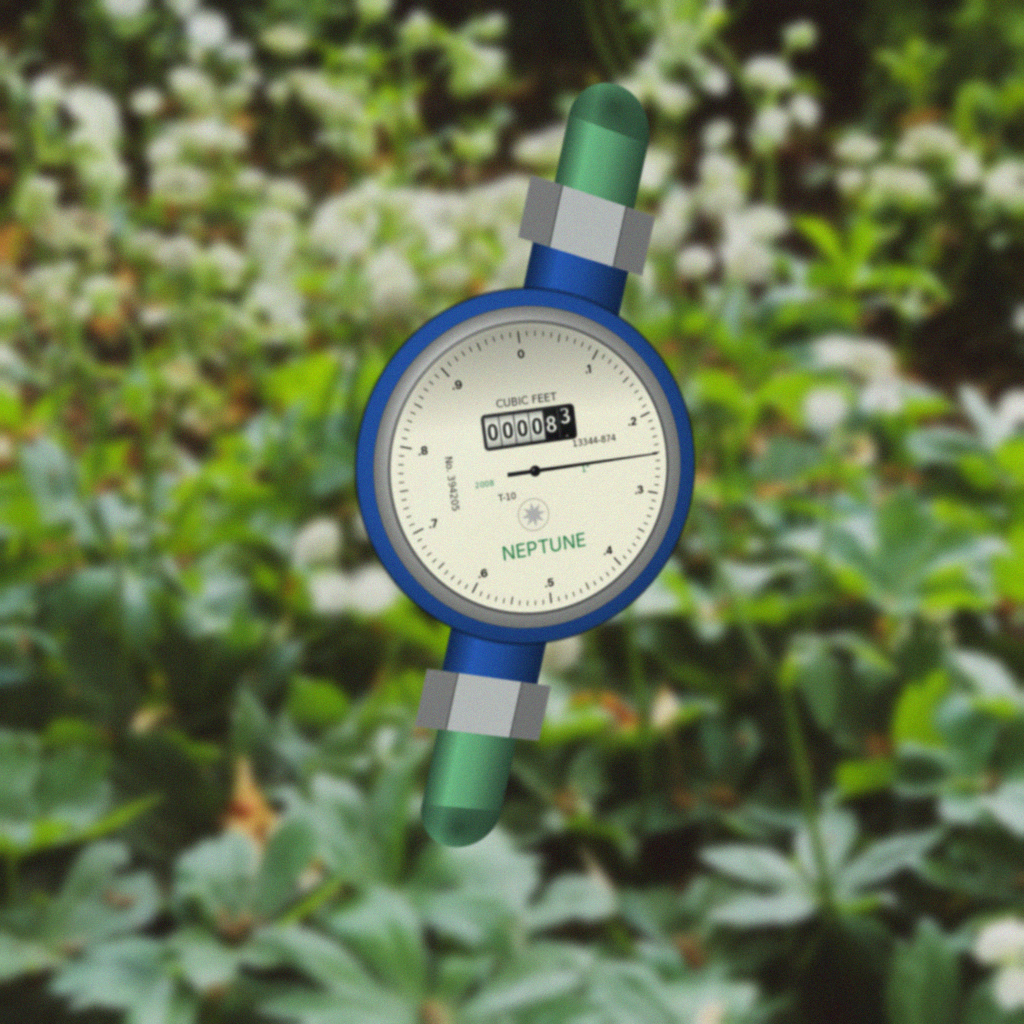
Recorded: 83.25 ft³
